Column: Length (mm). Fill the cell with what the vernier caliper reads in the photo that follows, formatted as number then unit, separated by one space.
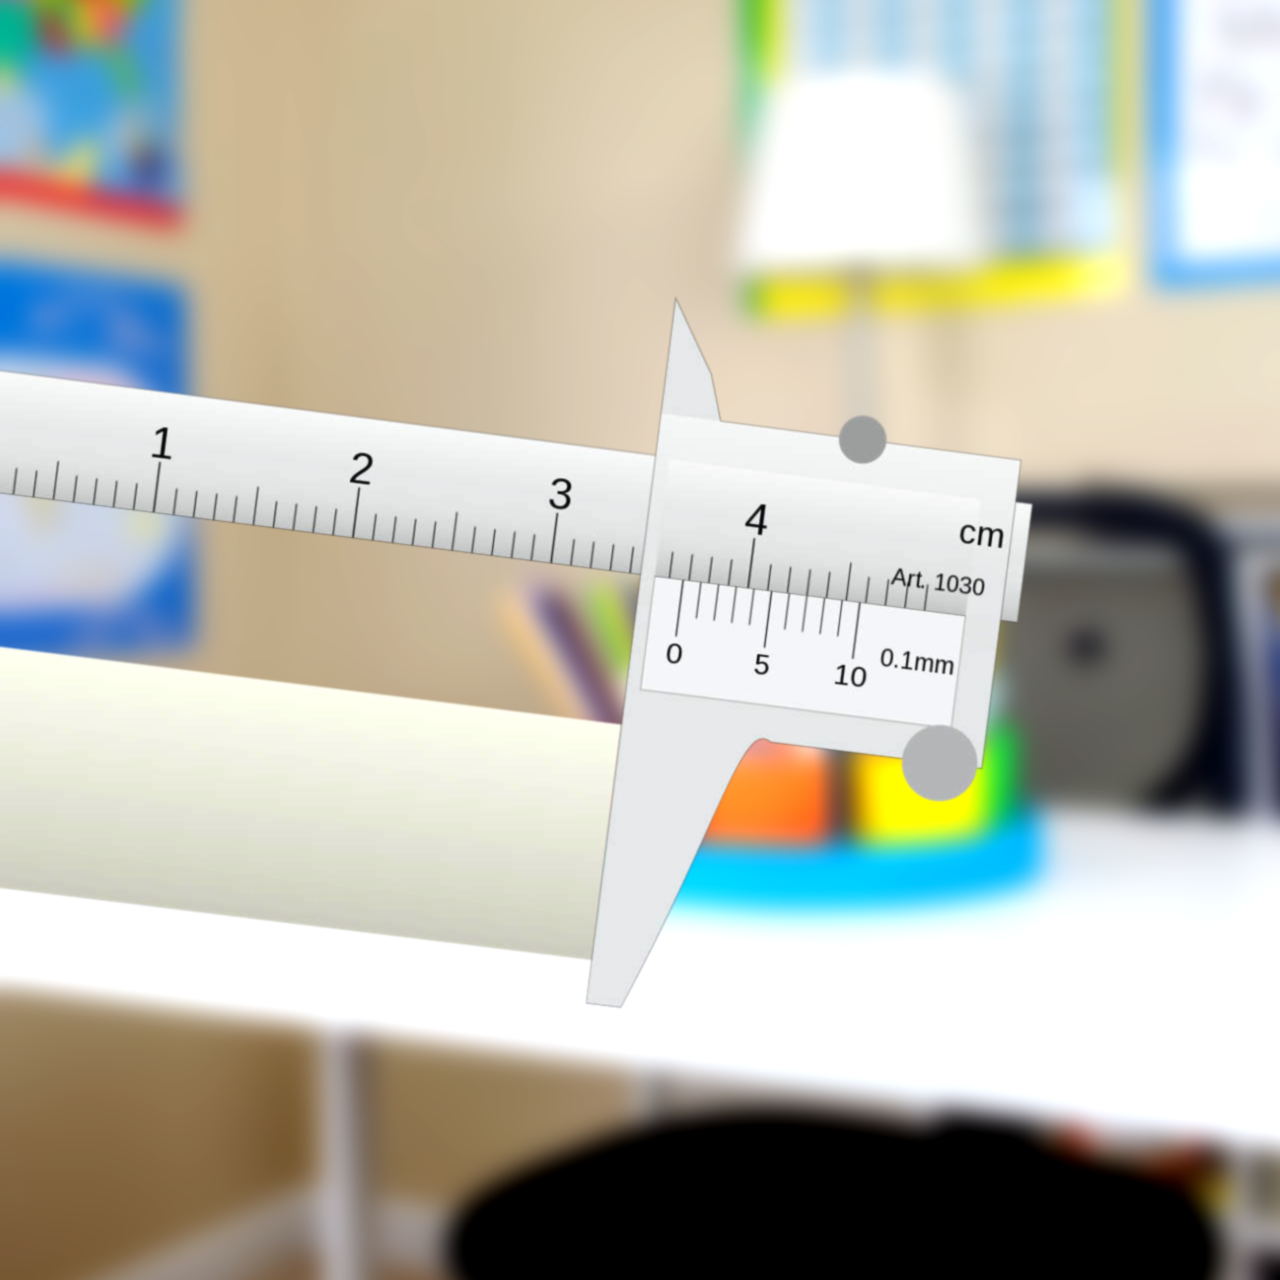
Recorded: 36.7 mm
